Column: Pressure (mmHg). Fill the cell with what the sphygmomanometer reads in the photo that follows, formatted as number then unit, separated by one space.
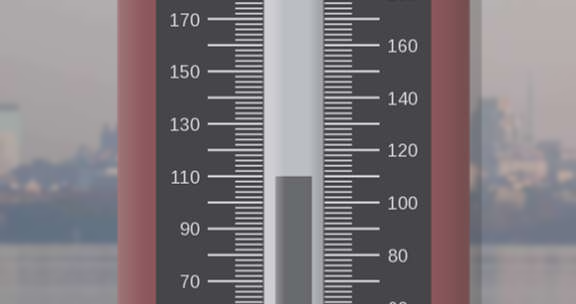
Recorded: 110 mmHg
